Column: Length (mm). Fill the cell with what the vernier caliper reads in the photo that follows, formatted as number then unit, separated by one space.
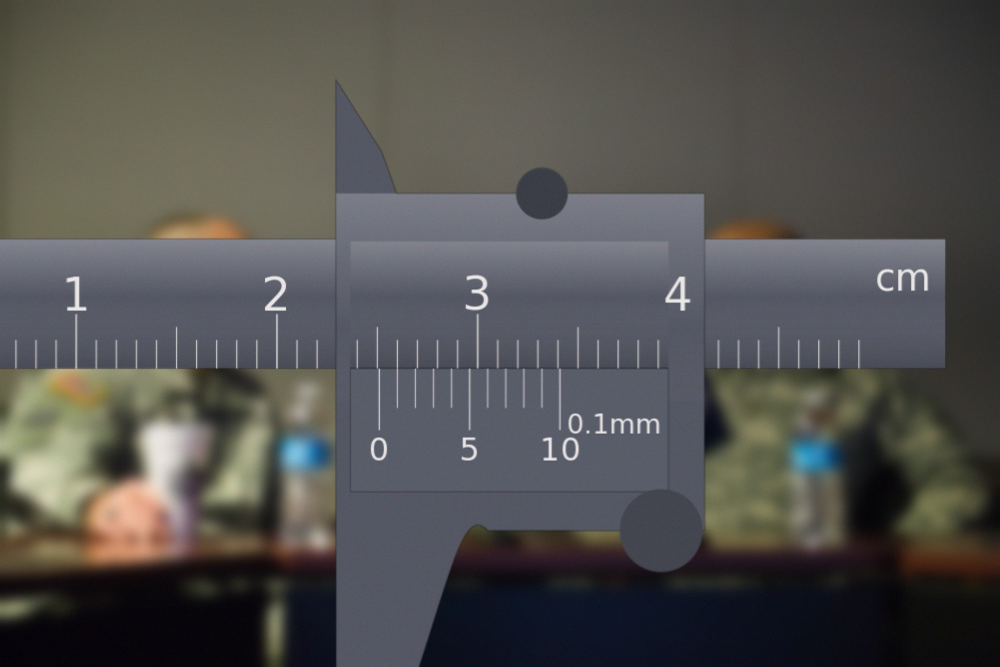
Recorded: 25.1 mm
